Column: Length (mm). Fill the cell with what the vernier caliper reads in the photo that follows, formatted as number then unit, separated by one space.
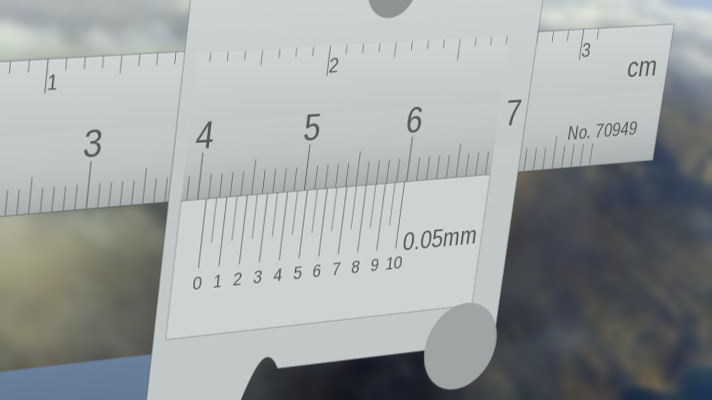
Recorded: 40.8 mm
